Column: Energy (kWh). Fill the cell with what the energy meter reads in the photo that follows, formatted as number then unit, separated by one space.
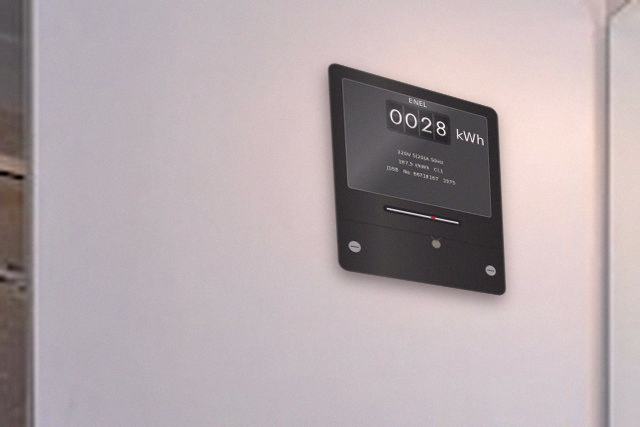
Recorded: 28 kWh
